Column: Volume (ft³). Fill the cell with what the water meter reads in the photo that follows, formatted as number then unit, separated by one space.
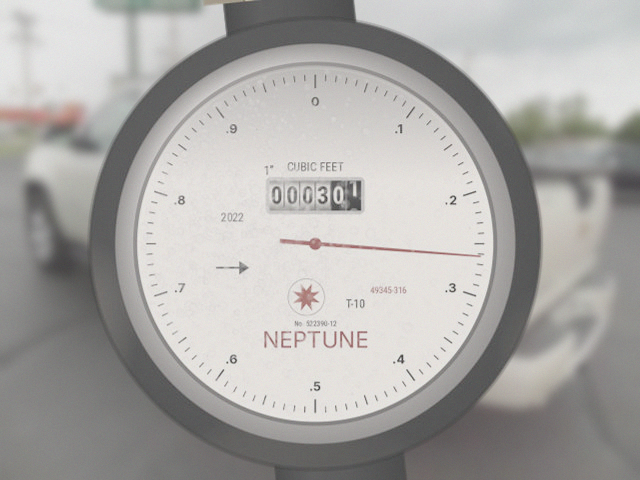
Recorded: 301.26 ft³
